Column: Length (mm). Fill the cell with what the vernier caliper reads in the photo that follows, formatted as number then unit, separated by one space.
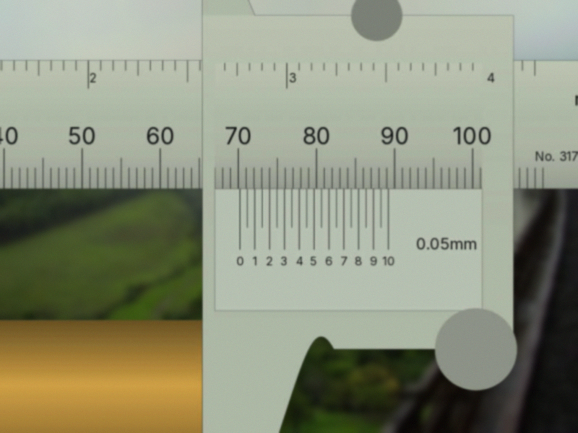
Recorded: 70.2 mm
